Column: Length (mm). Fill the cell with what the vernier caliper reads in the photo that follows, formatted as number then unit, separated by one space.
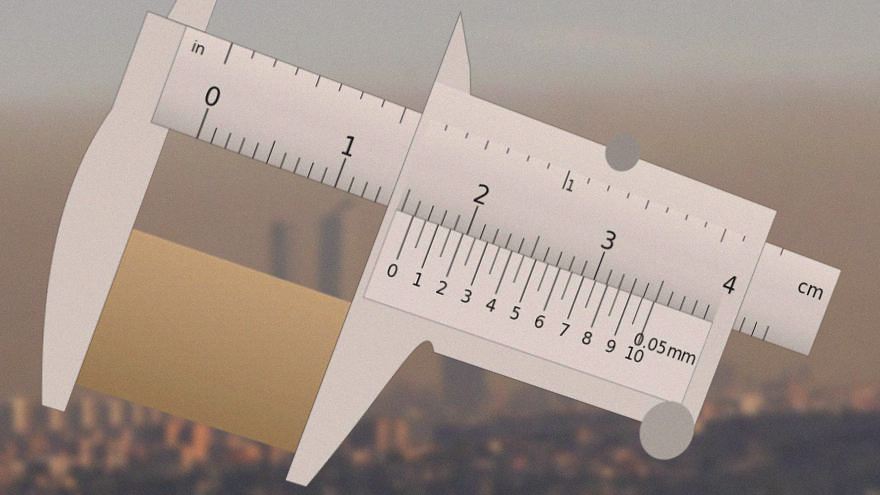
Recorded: 15.9 mm
